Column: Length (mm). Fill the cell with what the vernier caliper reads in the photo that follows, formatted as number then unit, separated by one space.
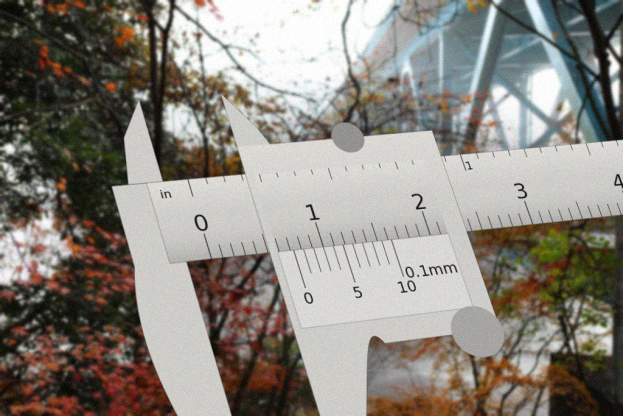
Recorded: 7.3 mm
